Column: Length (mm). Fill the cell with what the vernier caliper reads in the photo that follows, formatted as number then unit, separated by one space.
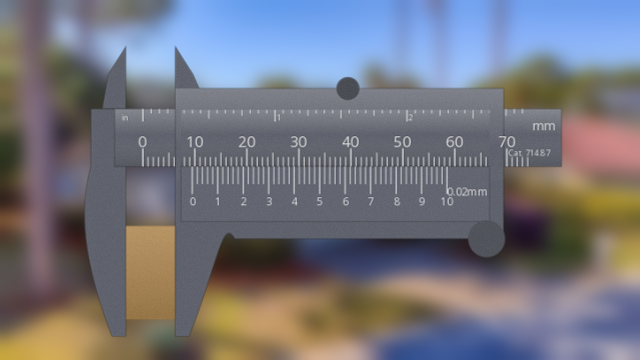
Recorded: 9.5 mm
